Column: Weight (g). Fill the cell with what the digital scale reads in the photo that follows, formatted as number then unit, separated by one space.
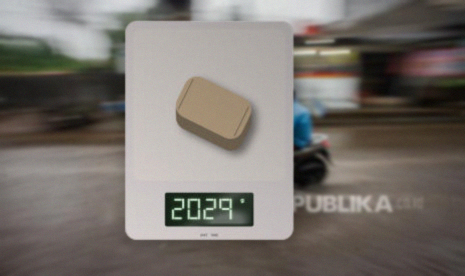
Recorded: 2029 g
